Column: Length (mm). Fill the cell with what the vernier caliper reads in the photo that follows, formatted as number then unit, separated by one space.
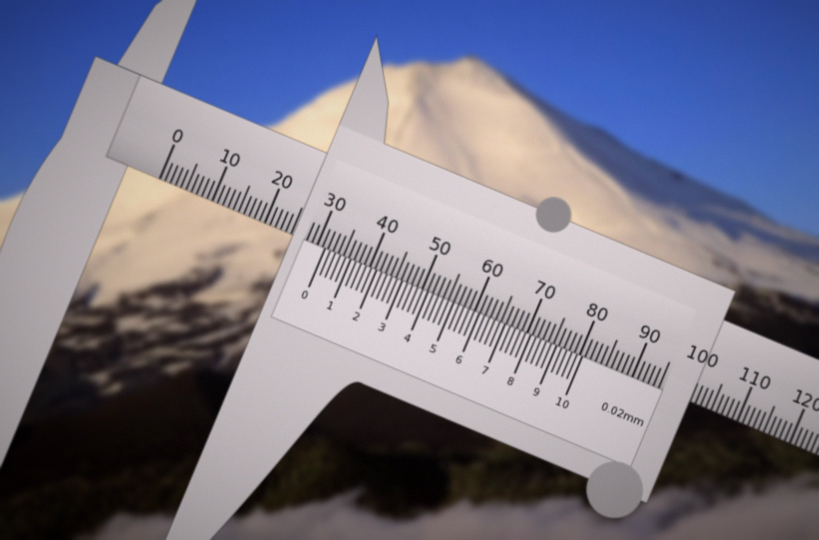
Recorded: 31.5 mm
